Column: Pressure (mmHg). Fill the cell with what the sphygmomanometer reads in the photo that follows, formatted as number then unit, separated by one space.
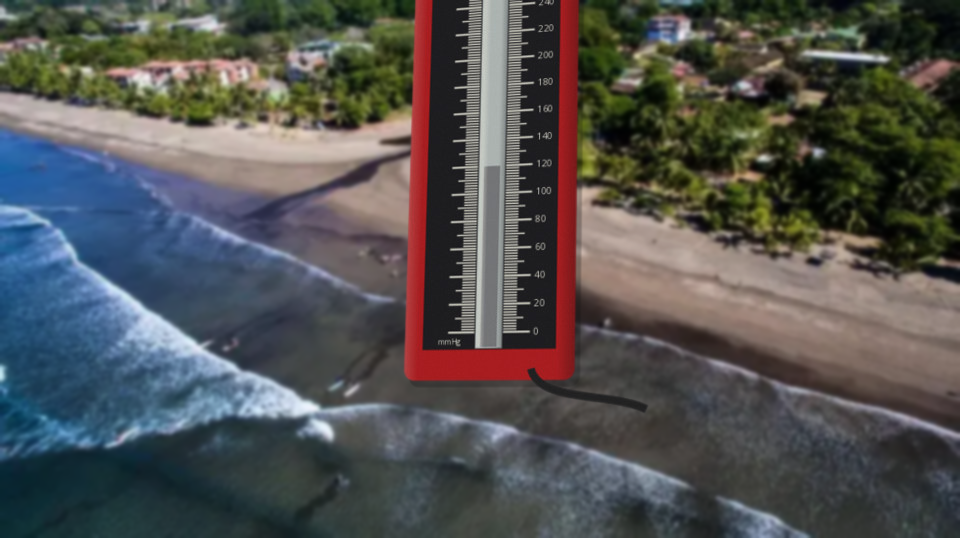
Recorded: 120 mmHg
